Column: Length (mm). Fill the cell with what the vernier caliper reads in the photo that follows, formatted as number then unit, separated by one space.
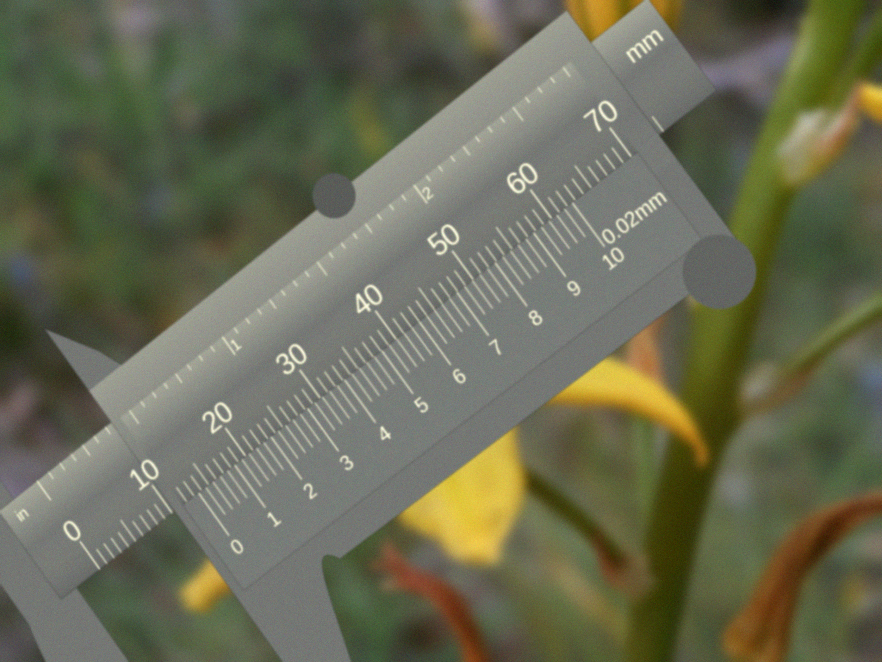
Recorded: 13.6 mm
